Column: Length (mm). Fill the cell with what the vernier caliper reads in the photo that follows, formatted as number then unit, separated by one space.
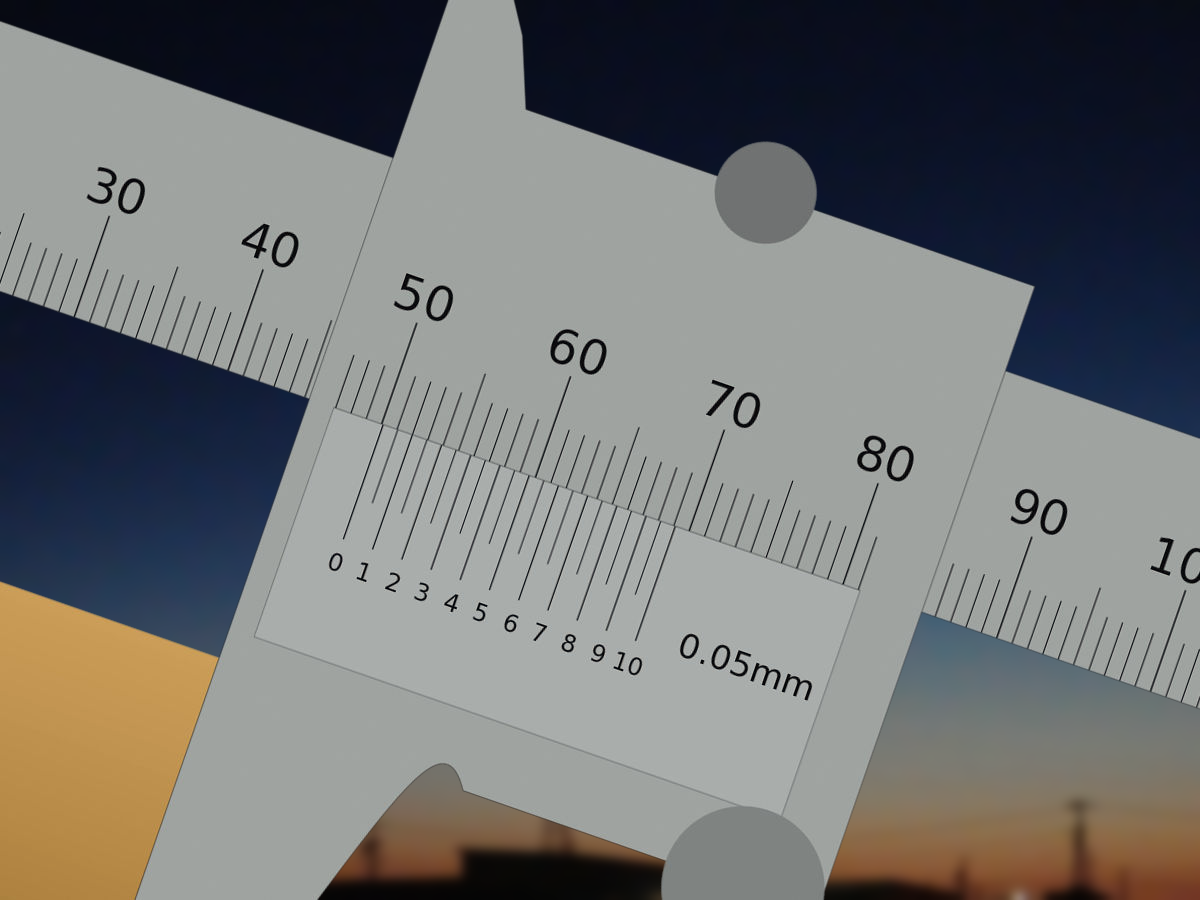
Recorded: 50.1 mm
